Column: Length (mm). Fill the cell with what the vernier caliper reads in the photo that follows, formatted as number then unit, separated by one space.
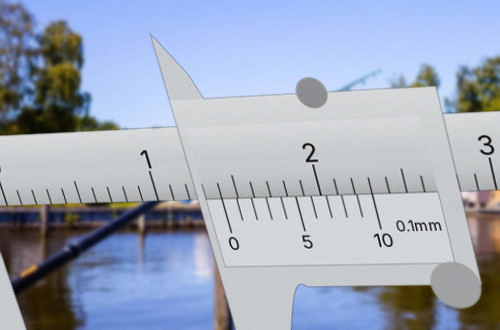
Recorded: 14.0 mm
